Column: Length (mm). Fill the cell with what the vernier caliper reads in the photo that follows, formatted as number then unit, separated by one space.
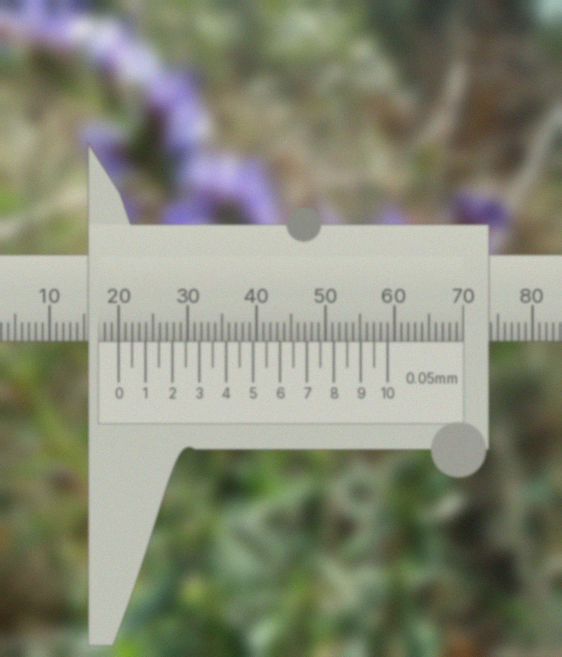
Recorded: 20.0 mm
